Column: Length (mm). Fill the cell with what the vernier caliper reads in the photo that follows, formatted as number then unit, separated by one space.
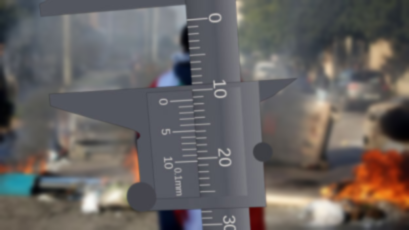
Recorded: 11.4 mm
